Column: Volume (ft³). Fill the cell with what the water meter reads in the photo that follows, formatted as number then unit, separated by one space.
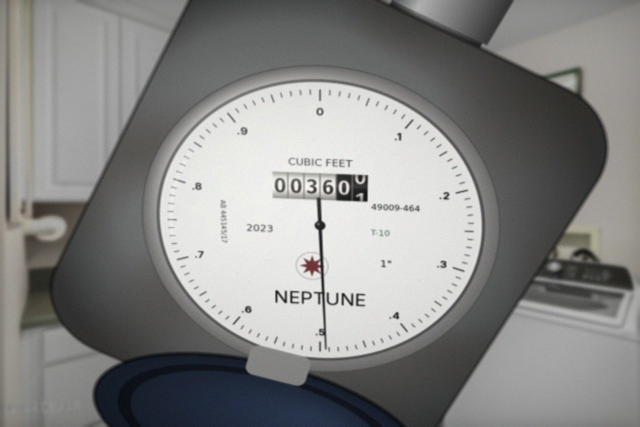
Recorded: 3600.49 ft³
